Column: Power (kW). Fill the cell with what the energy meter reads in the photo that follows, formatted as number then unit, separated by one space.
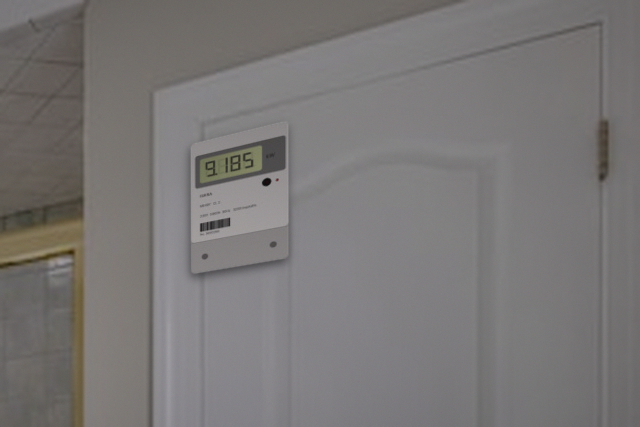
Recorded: 9.185 kW
